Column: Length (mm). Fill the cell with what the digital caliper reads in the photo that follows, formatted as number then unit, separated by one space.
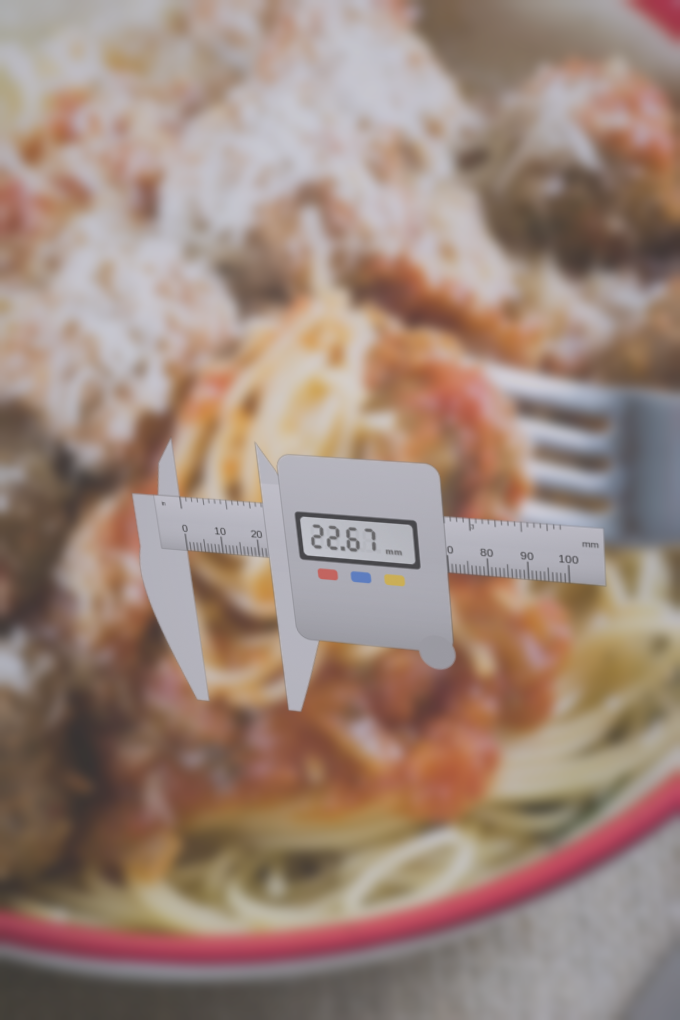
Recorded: 22.67 mm
